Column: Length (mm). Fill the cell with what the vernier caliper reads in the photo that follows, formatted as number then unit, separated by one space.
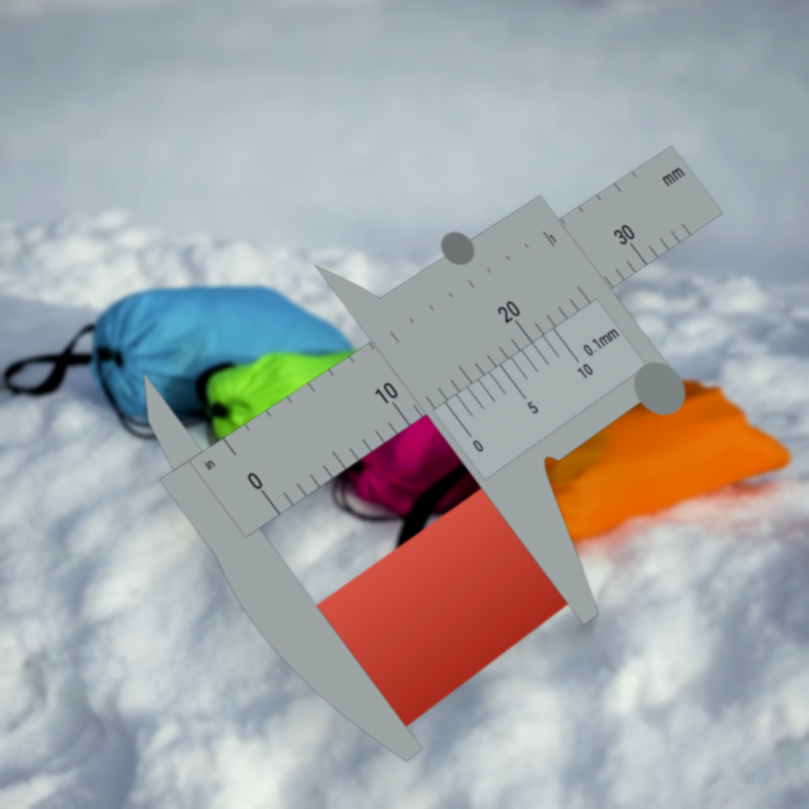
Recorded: 12.8 mm
